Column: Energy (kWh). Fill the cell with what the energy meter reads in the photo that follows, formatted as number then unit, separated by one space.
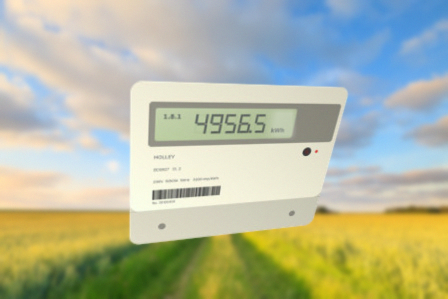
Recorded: 4956.5 kWh
